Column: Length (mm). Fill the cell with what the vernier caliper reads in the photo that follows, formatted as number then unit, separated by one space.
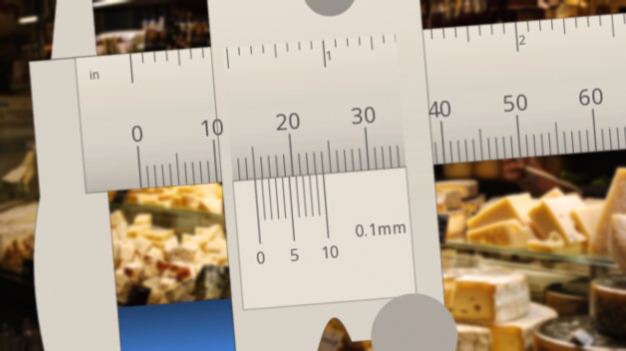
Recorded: 15.0 mm
